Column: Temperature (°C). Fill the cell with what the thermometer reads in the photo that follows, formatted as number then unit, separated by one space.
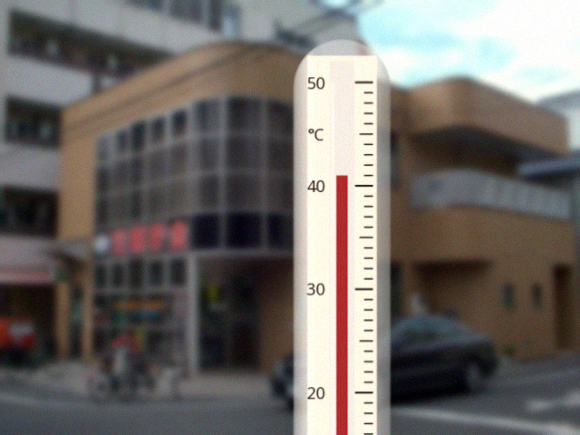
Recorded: 41 °C
